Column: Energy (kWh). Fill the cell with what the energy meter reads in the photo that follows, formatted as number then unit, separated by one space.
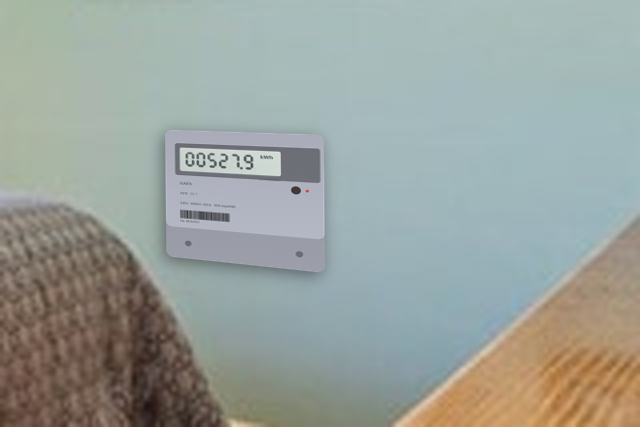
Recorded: 527.9 kWh
